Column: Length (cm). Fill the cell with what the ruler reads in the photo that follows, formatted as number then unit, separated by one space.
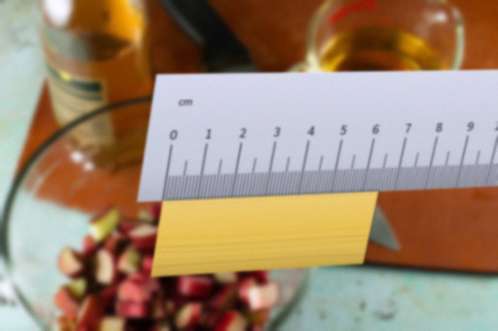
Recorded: 6.5 cm
